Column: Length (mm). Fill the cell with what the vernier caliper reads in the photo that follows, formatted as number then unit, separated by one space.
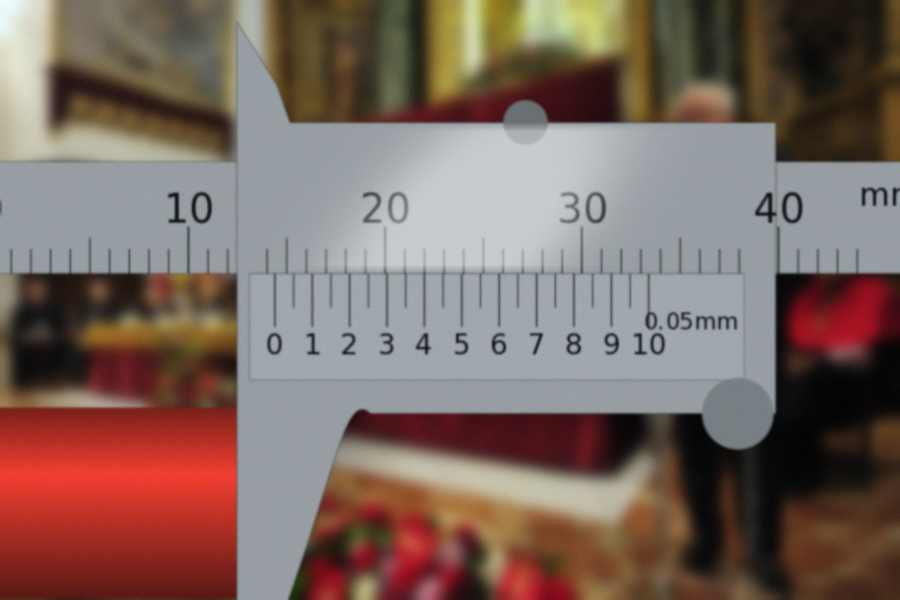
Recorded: 14.4 mm
